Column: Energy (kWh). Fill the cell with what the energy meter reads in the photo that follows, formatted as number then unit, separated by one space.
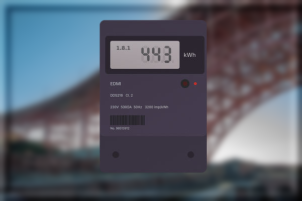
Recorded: 443 kWh
